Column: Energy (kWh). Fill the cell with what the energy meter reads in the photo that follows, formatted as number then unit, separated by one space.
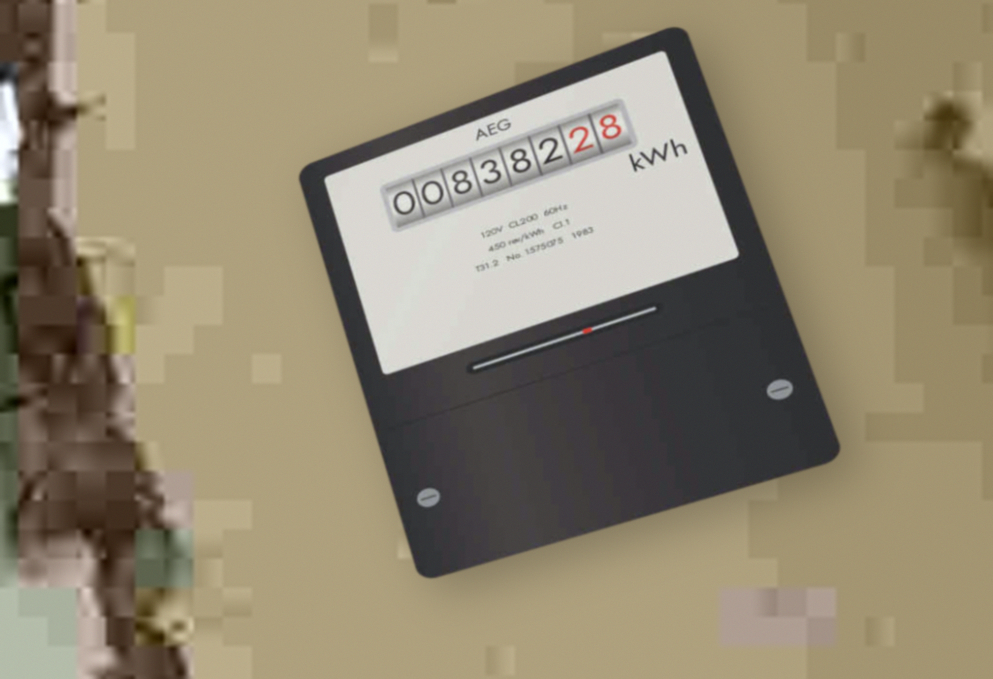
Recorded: 8382.28 kWh
